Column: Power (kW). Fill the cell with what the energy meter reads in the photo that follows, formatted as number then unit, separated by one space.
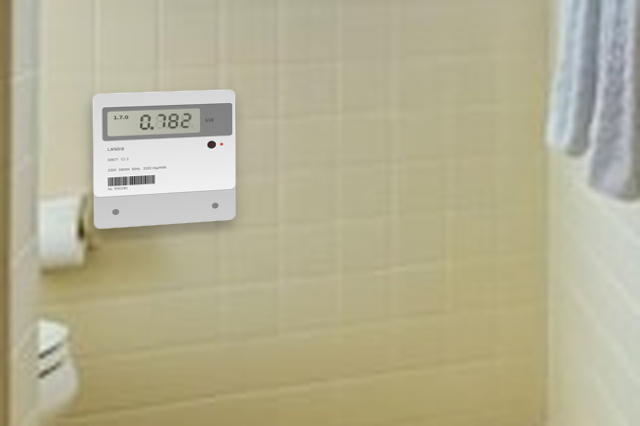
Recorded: 0.782 kW
